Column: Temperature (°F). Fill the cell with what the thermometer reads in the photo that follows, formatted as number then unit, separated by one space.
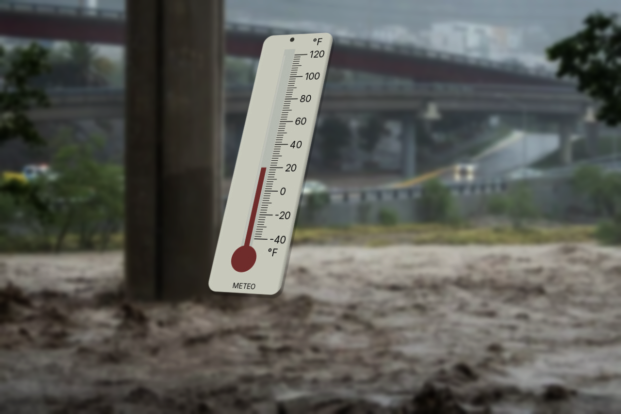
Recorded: 20 °F
